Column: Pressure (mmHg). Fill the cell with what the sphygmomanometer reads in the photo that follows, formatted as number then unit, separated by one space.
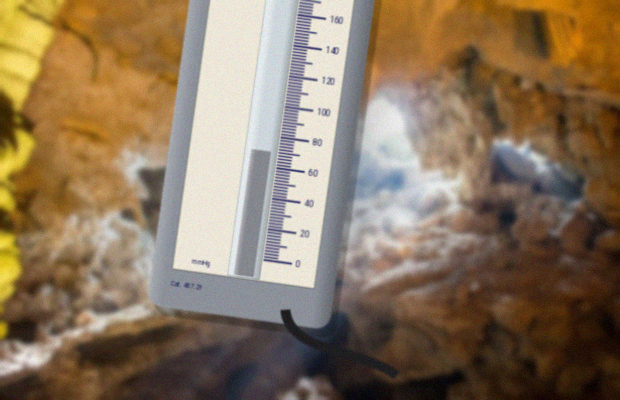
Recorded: 70 mmHg
